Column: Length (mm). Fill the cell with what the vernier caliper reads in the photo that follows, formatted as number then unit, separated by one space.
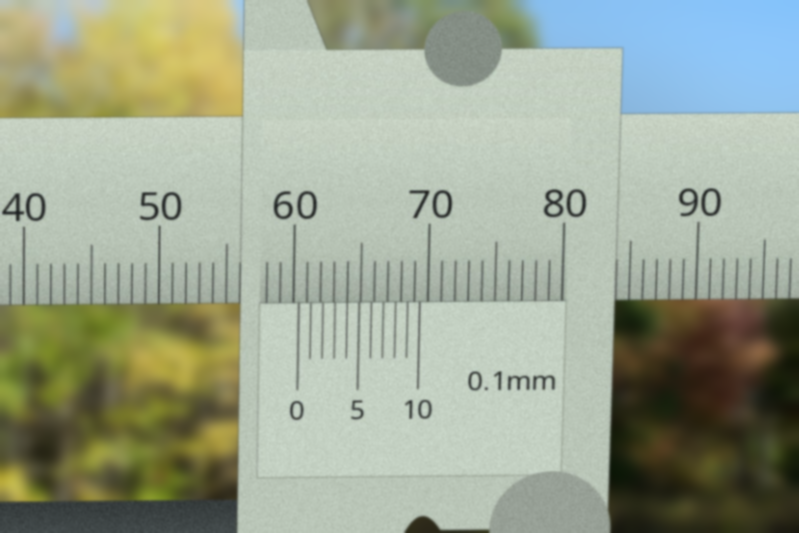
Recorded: 60.4 mm
